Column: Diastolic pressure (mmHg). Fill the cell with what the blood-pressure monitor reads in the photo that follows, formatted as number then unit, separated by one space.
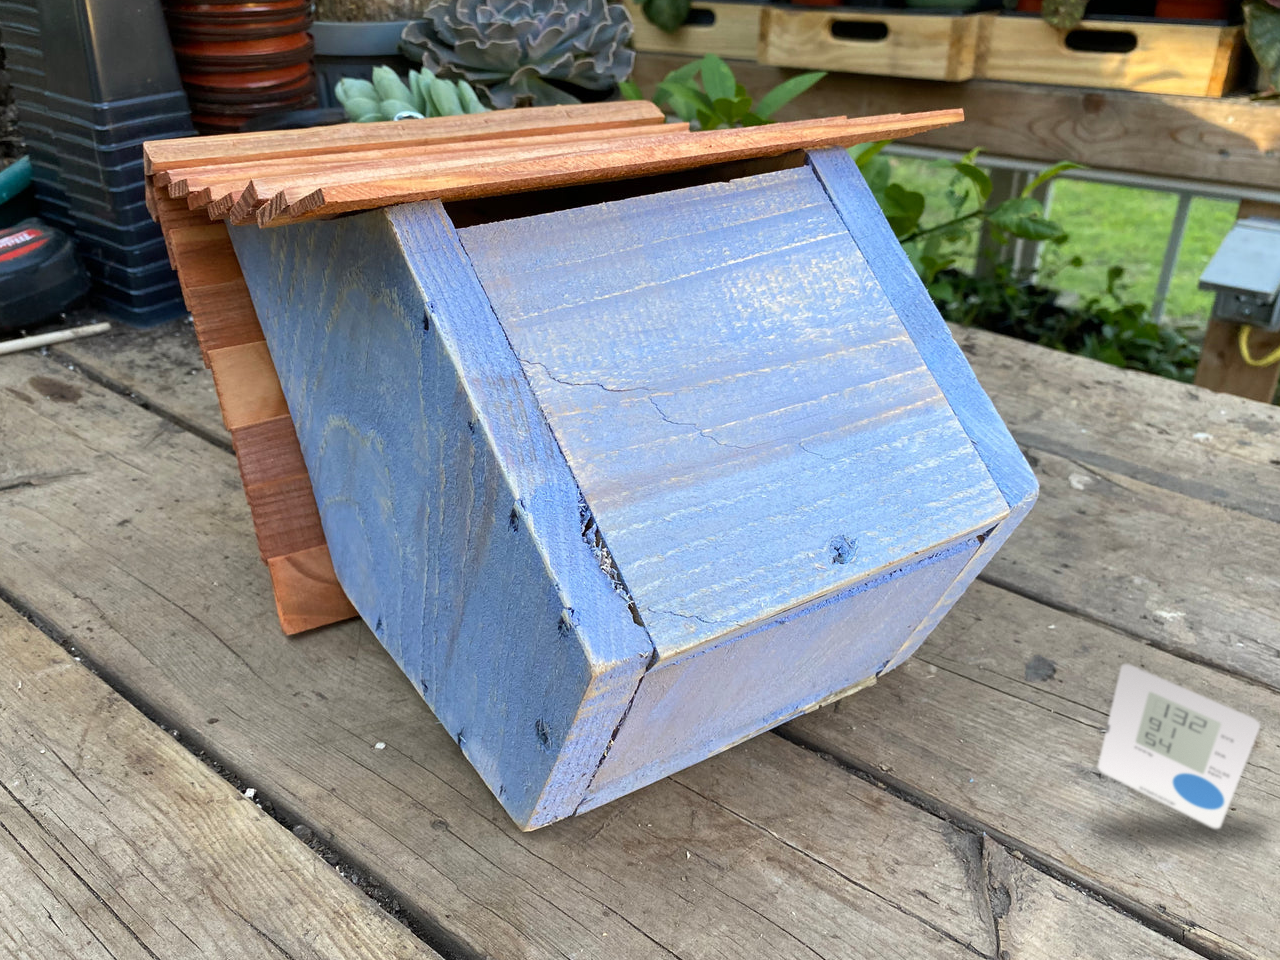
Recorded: 91 mmHg
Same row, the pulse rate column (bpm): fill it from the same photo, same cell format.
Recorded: 54 bpm
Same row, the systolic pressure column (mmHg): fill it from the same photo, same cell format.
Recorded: 132 mmHg
